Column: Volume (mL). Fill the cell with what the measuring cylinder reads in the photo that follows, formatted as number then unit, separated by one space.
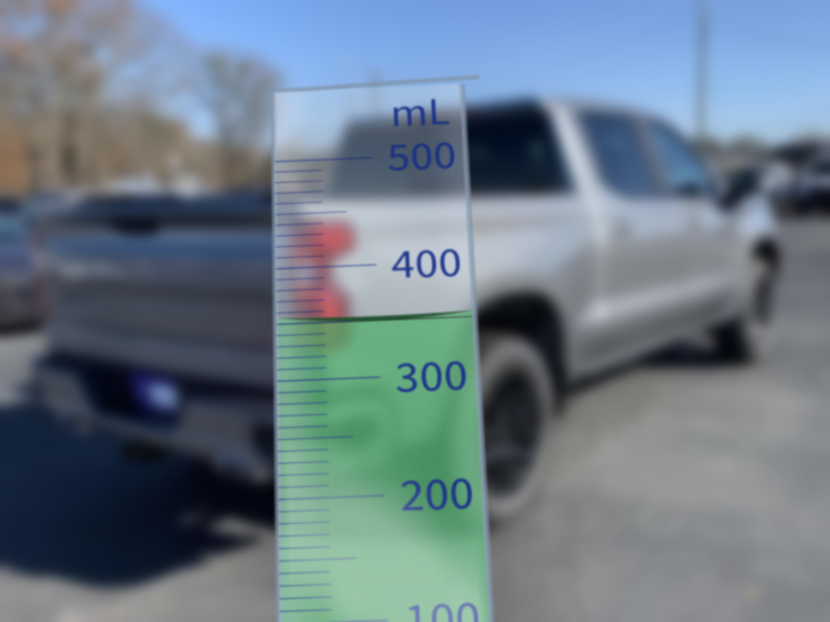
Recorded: 350 mL
